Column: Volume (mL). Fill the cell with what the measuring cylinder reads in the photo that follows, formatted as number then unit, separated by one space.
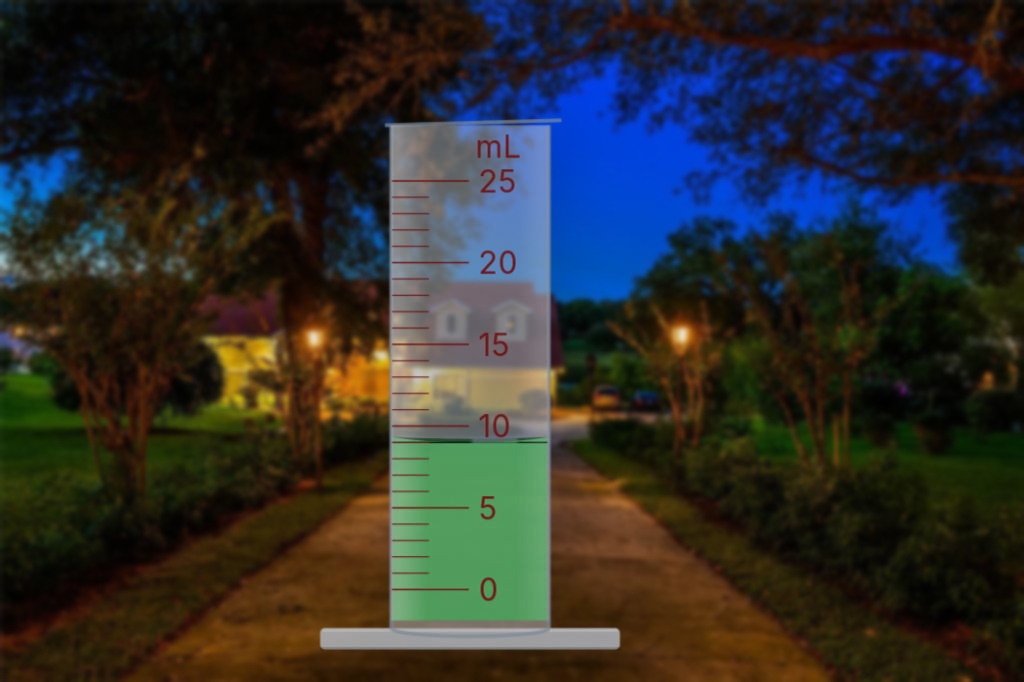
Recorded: 9 mL
